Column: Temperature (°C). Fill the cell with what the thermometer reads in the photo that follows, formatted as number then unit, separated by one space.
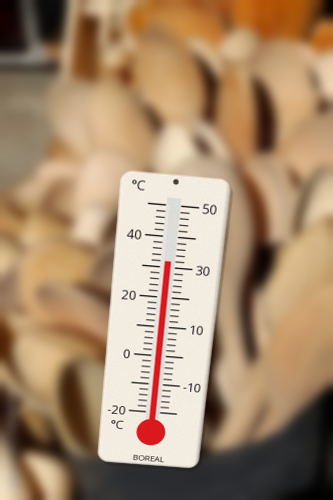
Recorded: 32 °C
